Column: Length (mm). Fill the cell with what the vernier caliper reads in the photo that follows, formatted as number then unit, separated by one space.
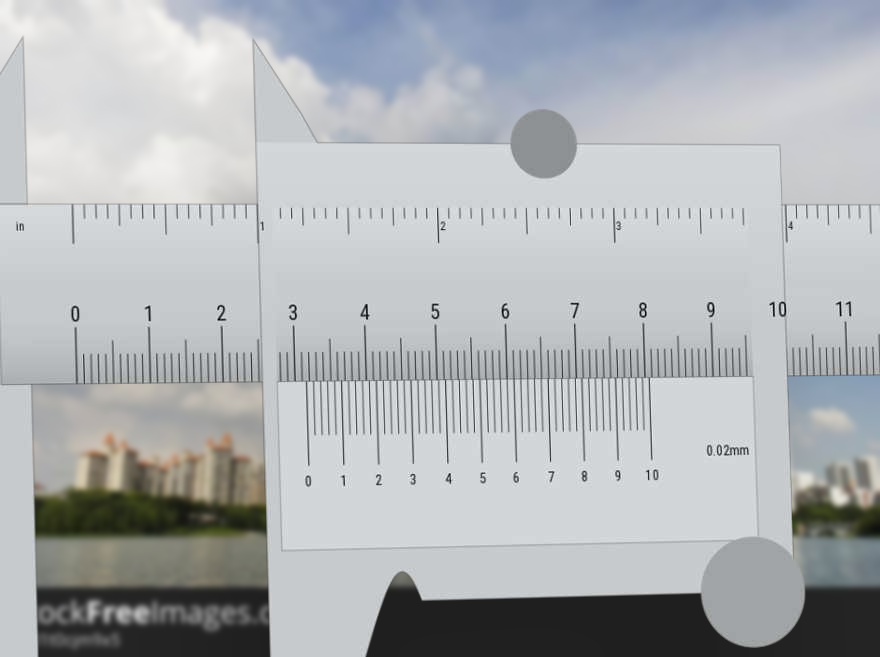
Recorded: 31.6 mm
